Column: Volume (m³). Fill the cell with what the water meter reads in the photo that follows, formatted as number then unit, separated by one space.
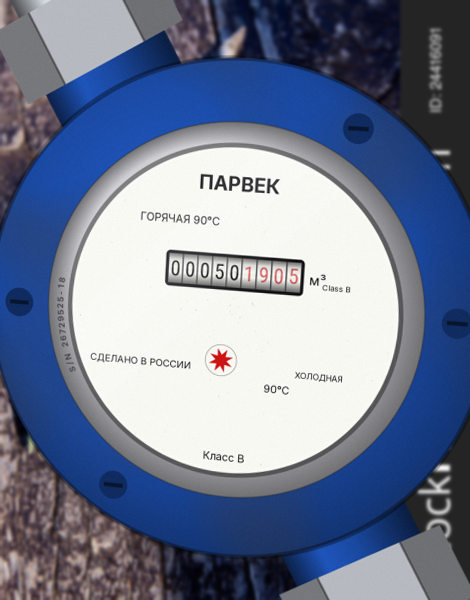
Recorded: 50.1905 m³
